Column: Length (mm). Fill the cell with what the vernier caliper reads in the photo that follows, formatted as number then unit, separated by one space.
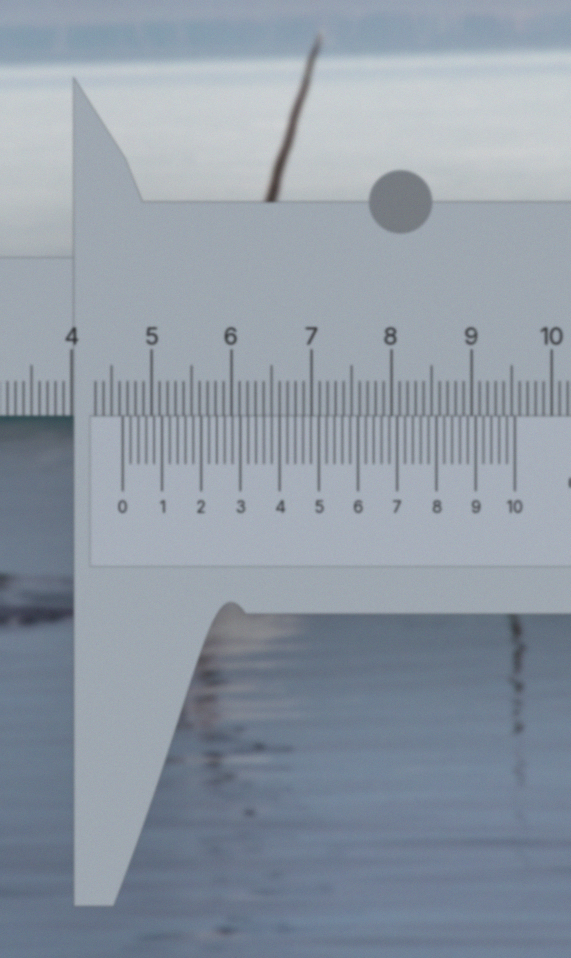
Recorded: 46.4 mm
